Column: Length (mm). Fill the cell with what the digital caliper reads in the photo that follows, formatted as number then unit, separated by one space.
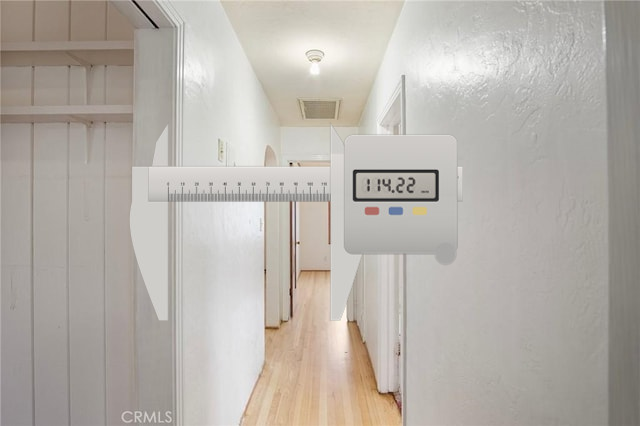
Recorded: 114.22 mm
